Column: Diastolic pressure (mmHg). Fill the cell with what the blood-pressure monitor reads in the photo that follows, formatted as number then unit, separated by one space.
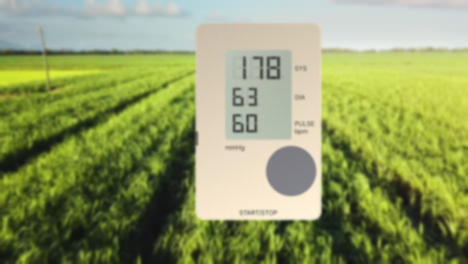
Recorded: 63 mmHg
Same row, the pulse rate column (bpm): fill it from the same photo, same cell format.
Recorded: 60 bpm
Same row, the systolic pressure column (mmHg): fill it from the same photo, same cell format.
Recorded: 178 mmHg
